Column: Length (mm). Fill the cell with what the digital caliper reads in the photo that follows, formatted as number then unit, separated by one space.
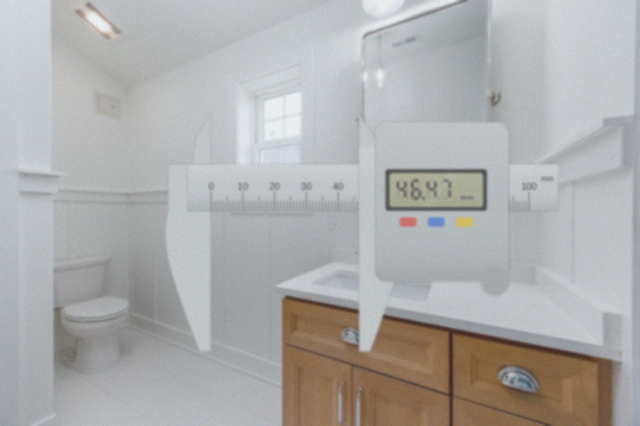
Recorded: 46.47 mm
